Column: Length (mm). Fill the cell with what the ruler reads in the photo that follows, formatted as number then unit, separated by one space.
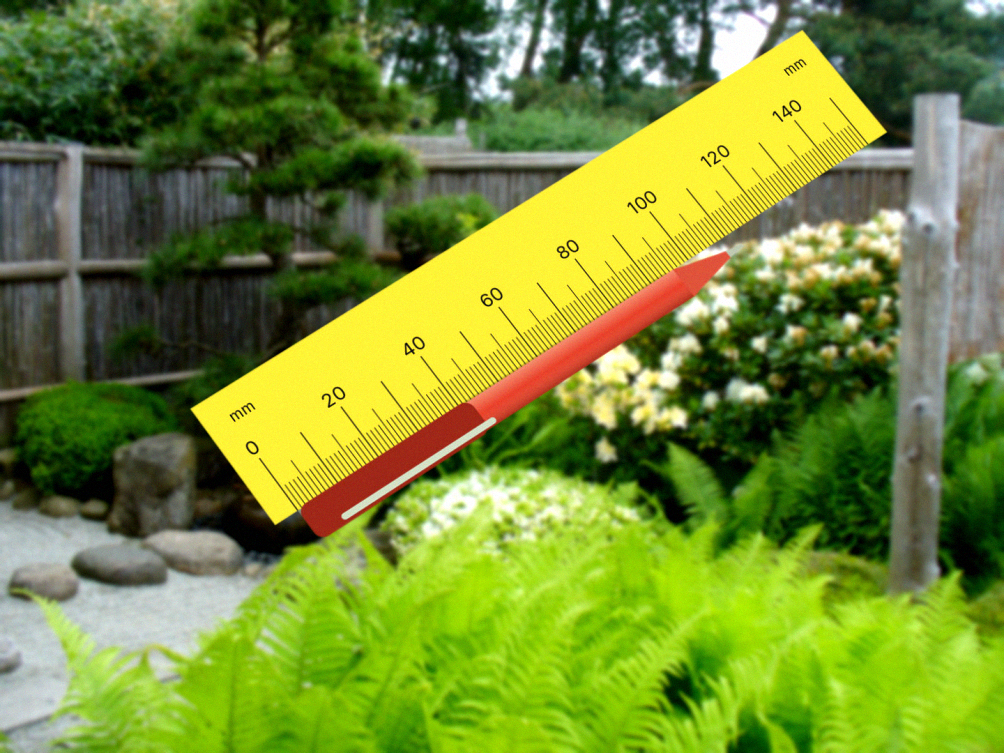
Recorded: 112 mm
